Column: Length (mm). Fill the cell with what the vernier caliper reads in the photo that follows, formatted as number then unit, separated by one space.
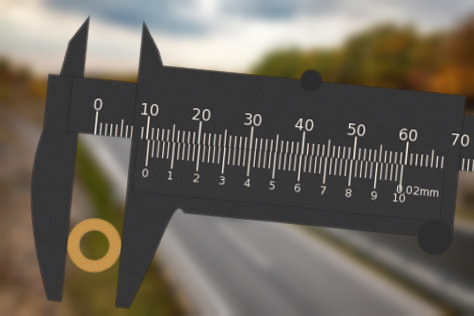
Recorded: 10.4 mm
